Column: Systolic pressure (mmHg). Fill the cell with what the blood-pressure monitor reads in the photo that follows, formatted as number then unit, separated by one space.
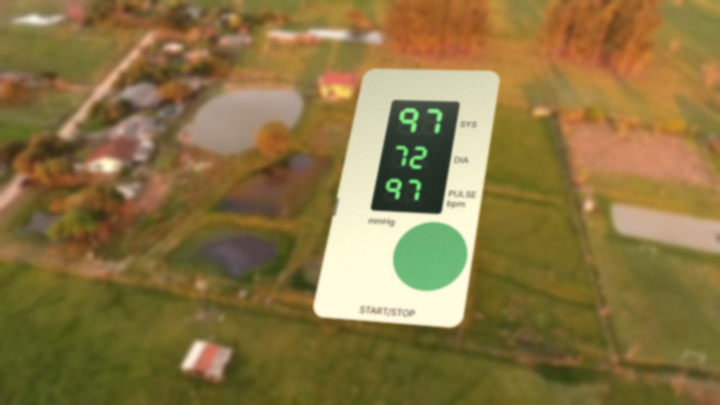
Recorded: 97 mmHg
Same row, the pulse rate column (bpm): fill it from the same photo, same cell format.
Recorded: 97 bpm
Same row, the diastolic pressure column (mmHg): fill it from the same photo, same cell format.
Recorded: 72 mmHg
